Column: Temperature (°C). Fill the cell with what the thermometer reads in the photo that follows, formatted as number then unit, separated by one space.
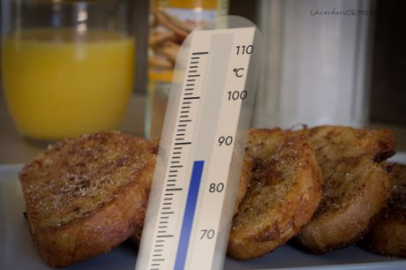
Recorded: 86 °C
